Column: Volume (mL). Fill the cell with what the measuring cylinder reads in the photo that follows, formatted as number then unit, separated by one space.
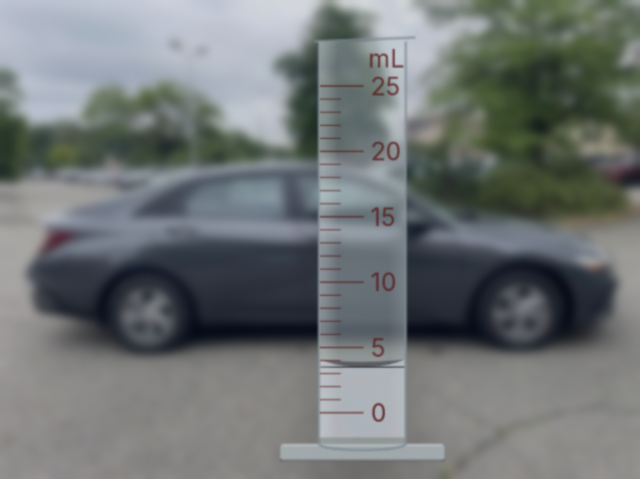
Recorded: 3.5 mL
